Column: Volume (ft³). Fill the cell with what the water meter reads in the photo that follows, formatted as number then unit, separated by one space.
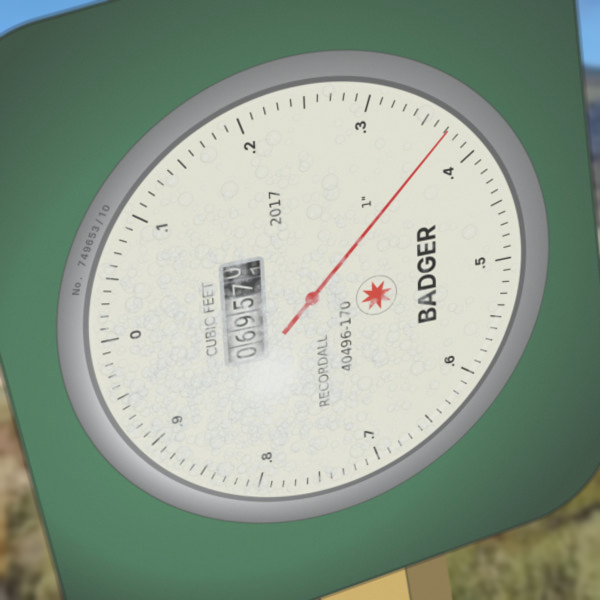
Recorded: 69570.37 ft³
